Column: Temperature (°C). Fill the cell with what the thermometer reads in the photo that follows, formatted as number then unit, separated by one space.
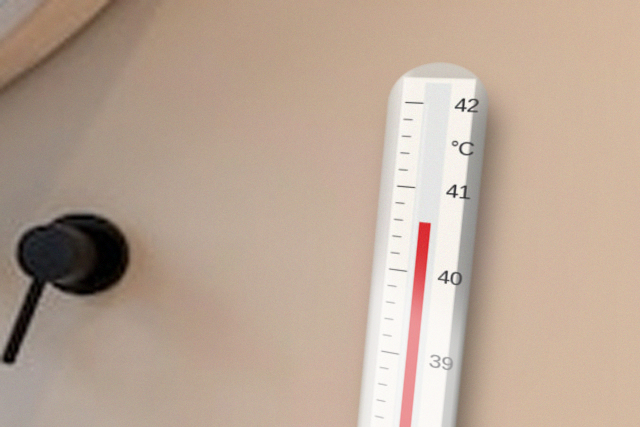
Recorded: 40.6 °C
